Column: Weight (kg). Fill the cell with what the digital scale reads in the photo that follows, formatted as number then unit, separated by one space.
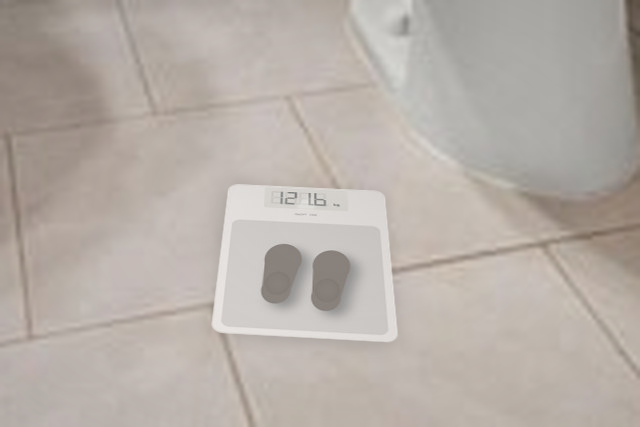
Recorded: 121.6 kg
